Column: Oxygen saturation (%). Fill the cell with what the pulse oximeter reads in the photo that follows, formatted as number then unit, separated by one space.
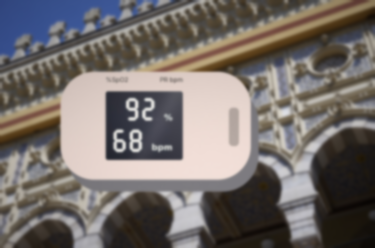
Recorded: 92 %
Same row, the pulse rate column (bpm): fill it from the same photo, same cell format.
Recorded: 68 bpm
